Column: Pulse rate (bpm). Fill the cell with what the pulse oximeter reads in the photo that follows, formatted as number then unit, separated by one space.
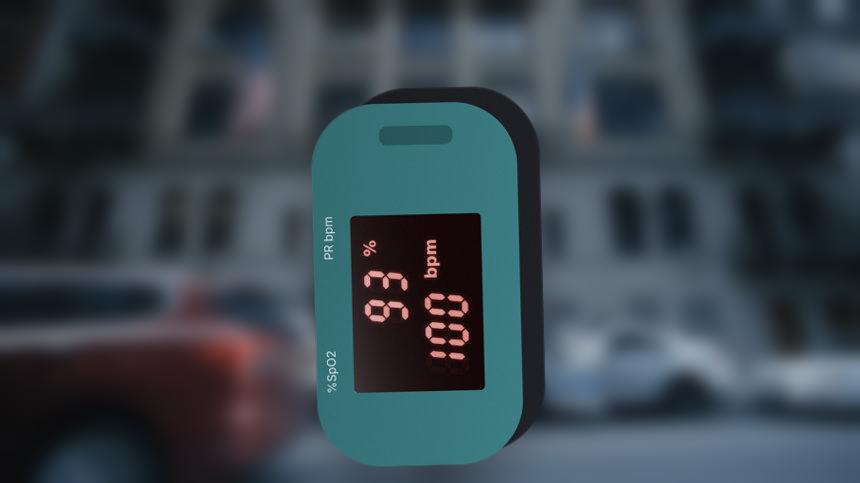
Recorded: 100 bpm
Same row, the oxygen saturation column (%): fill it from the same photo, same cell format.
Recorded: 93 %
